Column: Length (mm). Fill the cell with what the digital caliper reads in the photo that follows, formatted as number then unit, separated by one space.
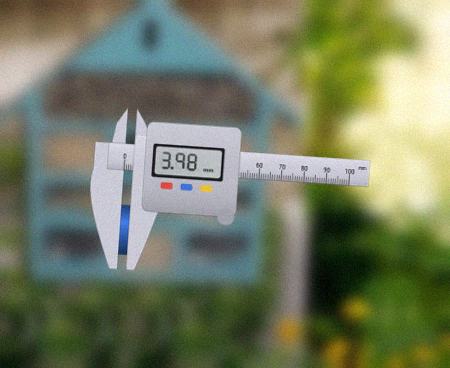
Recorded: 3.98 mm
